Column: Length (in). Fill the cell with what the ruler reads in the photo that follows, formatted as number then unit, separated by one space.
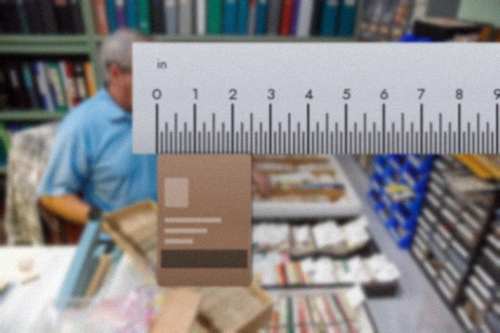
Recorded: 2.5 in
